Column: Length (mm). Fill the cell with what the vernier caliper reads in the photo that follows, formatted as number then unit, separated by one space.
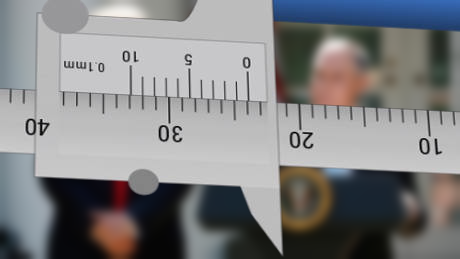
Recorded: 23.9 mm
